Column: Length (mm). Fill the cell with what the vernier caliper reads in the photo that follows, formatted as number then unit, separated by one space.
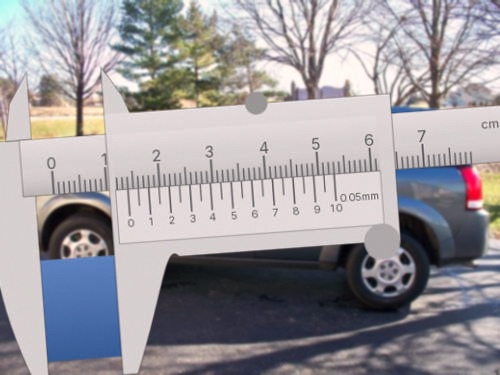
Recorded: 14.0 mm
